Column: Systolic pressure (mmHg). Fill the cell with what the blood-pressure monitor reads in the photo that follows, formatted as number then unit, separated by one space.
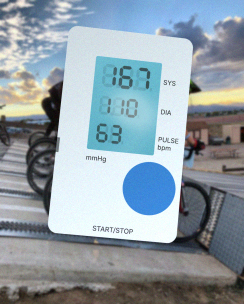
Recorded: 167 mmHg
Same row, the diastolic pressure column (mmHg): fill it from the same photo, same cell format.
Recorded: 110 mmHg
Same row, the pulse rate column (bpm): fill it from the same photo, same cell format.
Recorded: 63 bpm
